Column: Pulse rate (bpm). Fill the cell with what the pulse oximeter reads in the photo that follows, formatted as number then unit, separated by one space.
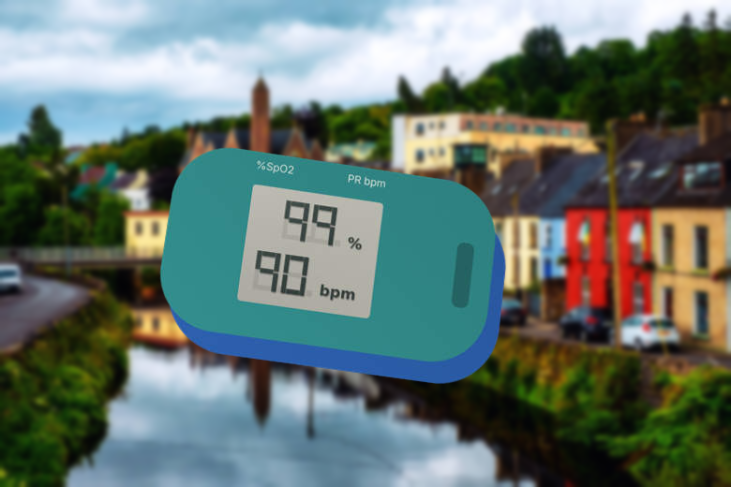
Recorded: 90 bpm
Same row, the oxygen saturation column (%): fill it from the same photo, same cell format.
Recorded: 99 %
